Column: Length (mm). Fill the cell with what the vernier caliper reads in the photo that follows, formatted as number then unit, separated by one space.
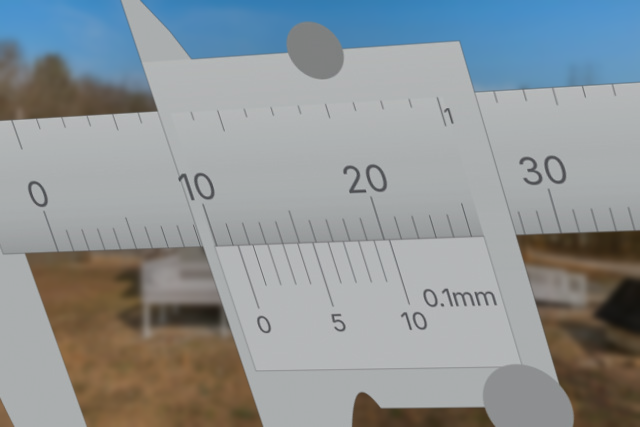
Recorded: 11.3 mm
